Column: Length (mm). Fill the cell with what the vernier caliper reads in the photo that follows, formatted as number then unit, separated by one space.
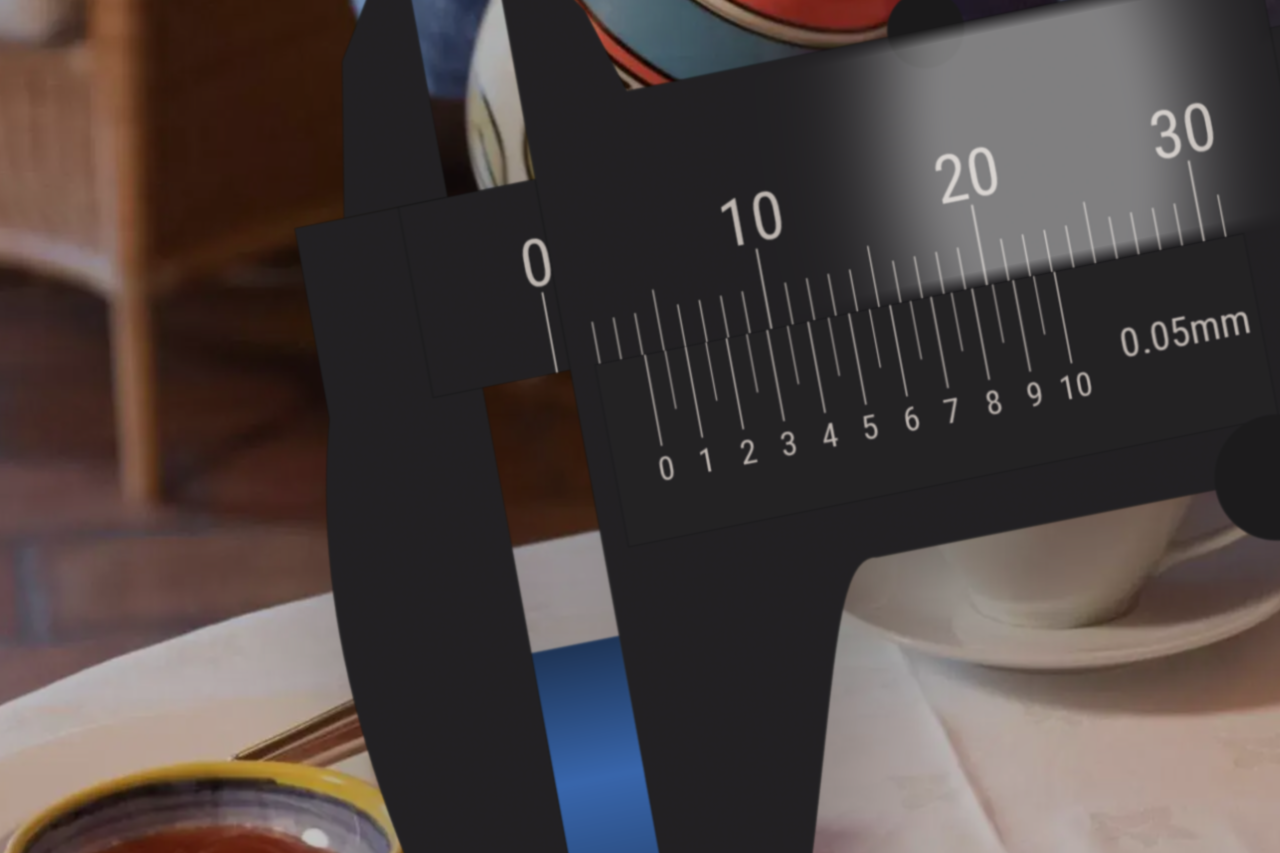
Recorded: 4.1 mm
